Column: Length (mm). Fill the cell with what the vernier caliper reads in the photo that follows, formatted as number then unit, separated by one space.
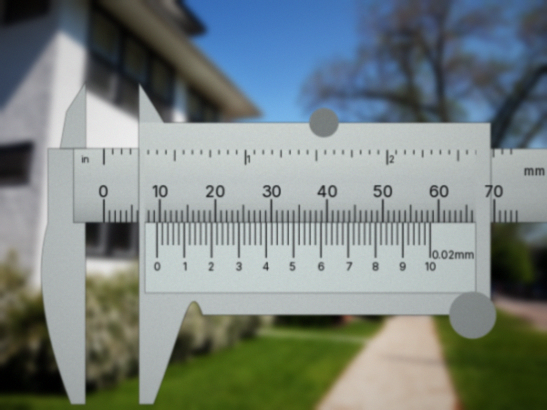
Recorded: 9.5 mm
